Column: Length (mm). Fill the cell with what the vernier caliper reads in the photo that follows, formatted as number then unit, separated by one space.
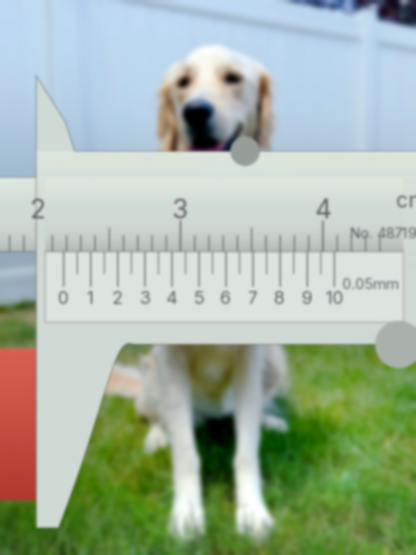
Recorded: 21.8 mm
